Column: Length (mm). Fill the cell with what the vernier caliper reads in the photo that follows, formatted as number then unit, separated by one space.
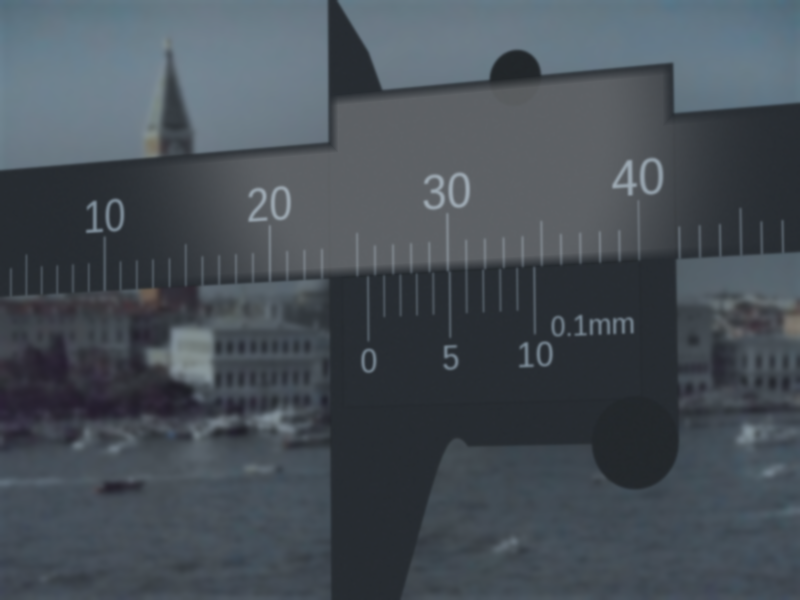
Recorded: 25.6 mm
